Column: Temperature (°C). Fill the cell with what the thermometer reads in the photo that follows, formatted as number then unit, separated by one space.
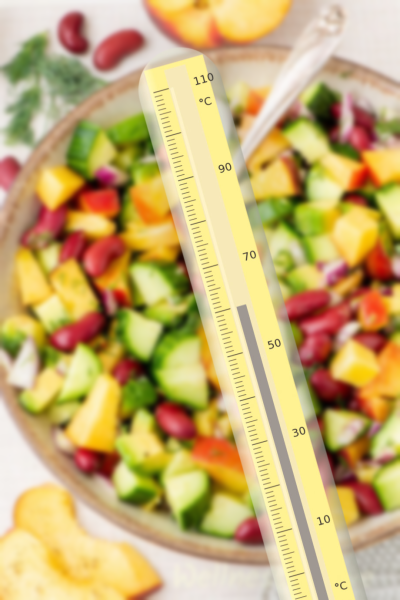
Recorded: 60 °C
